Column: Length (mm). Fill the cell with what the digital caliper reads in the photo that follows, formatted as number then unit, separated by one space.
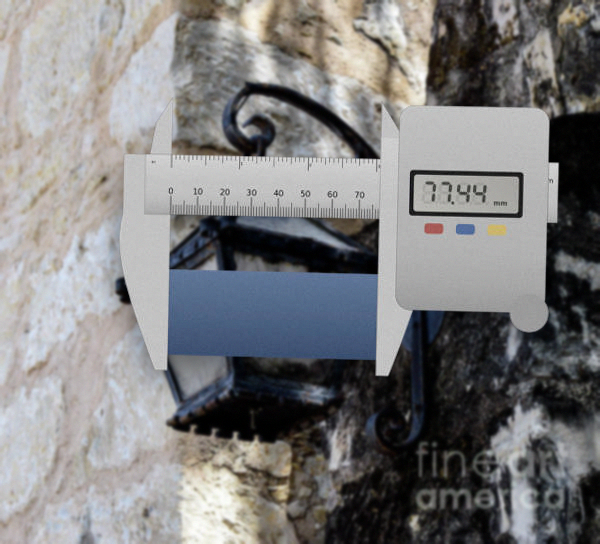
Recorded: 77.44 mm
